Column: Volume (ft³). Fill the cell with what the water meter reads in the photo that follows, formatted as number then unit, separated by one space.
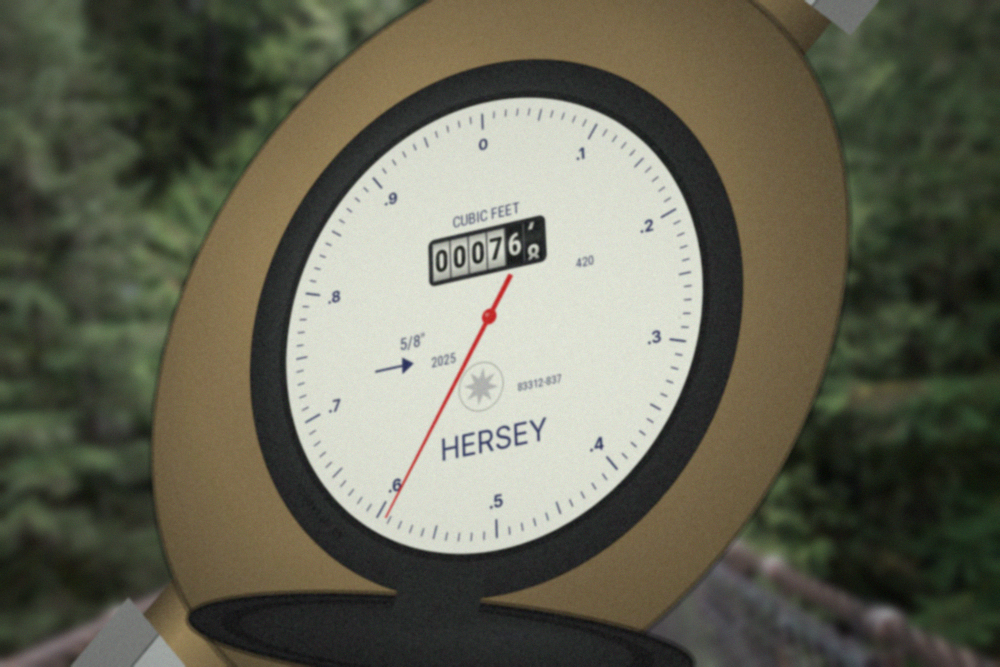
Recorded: 767.59 ft³
